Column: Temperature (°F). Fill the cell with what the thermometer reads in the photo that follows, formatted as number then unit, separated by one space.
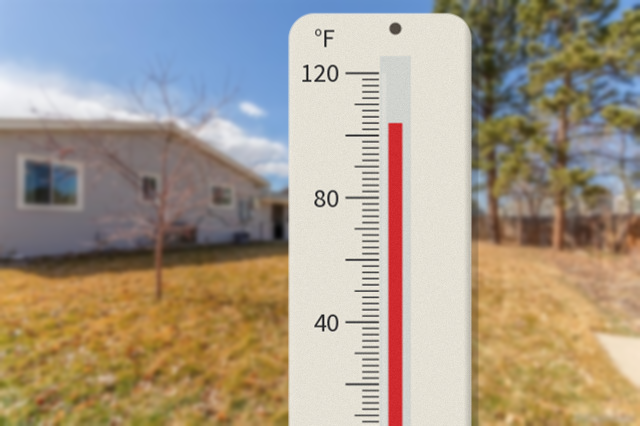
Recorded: 104 °F
